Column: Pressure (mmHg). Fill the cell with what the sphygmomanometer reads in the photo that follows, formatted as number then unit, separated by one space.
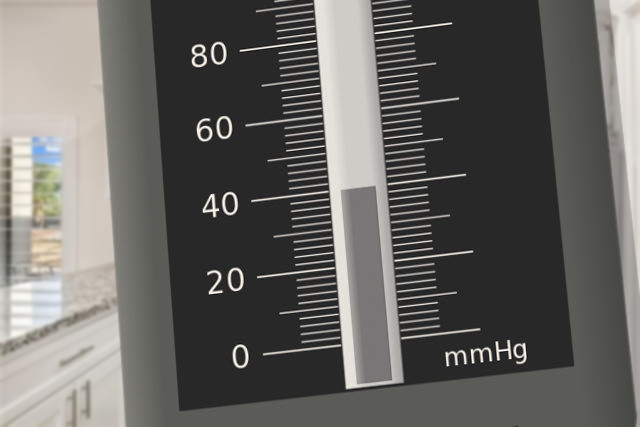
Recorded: 40 mmHg
